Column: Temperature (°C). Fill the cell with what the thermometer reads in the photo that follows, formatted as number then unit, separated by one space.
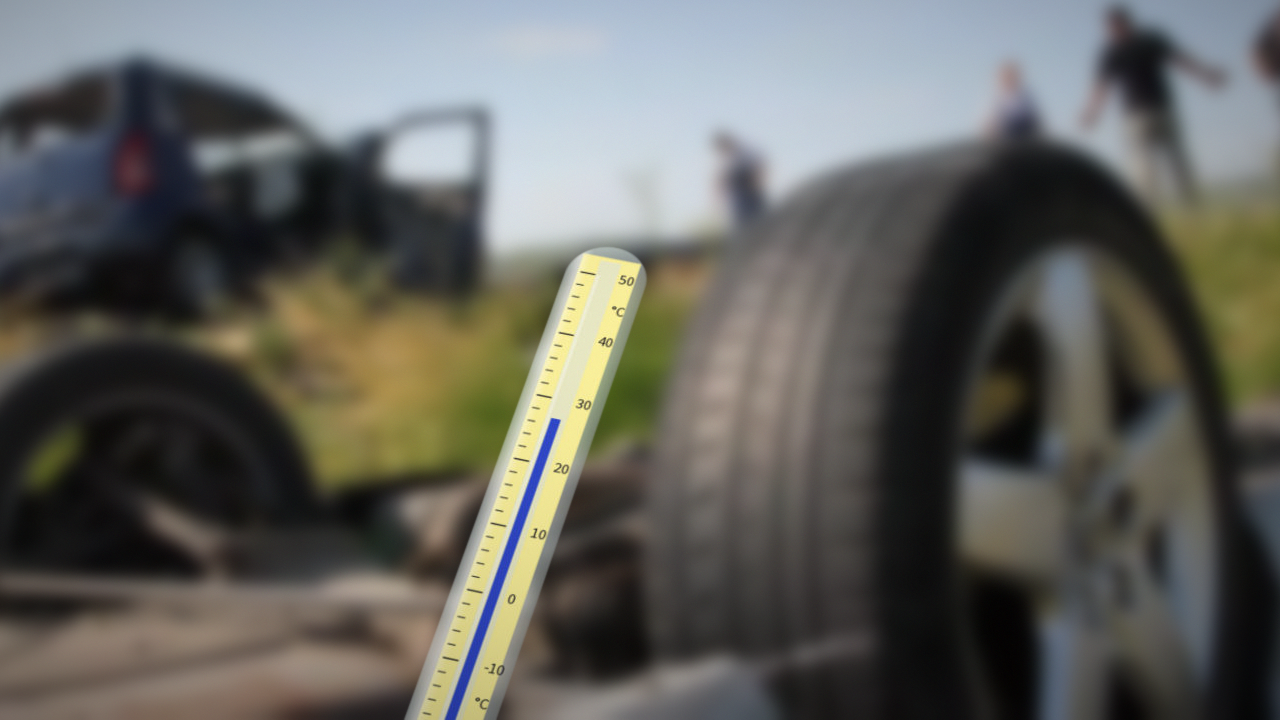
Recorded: 27 °C
